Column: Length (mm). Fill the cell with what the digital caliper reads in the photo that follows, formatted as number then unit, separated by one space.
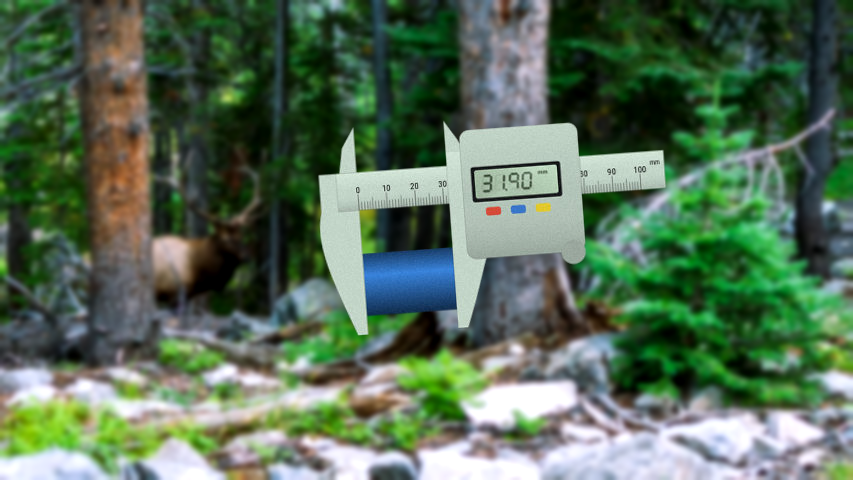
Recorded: 31.90 mm
